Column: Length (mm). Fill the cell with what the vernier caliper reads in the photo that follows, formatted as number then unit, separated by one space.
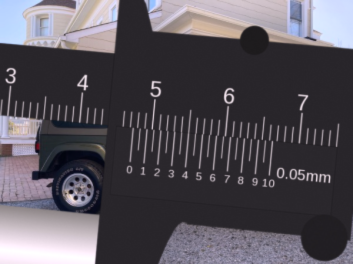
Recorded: 47.4 mm
